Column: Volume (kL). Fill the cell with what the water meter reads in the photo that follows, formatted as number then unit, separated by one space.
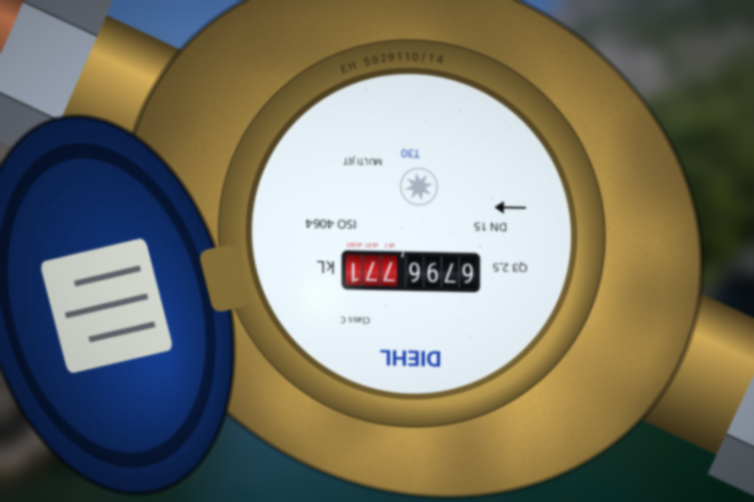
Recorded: 6796.771 kL
